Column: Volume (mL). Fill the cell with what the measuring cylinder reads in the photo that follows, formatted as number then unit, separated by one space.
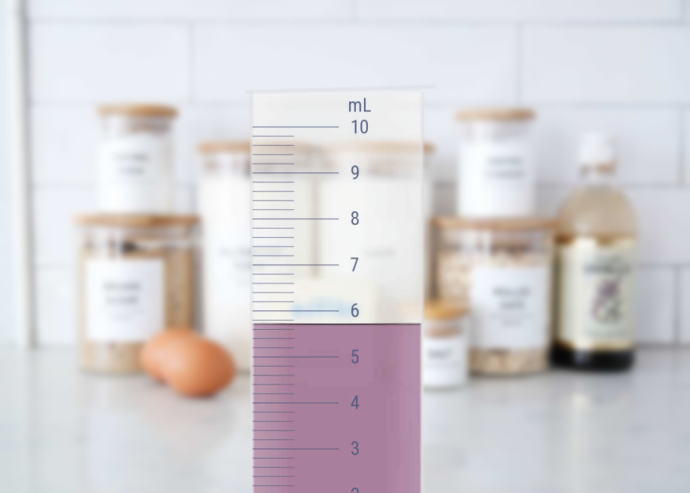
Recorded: 5.7 mL
